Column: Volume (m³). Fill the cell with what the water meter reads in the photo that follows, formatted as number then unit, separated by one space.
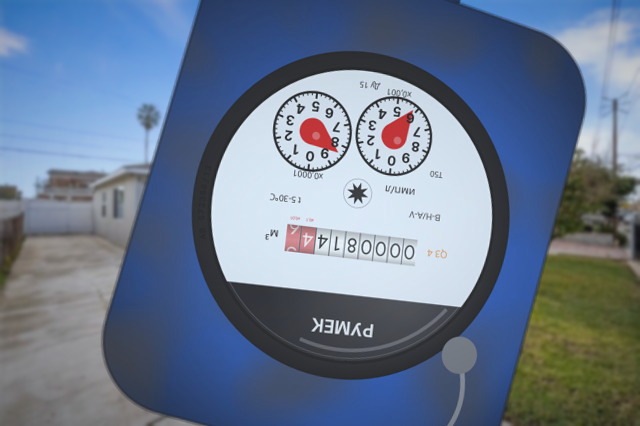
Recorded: 814.4558 m³
